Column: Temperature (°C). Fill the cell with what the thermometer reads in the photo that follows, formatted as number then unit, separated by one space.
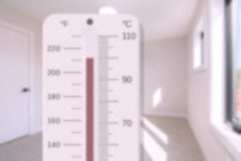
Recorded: 100 °C
